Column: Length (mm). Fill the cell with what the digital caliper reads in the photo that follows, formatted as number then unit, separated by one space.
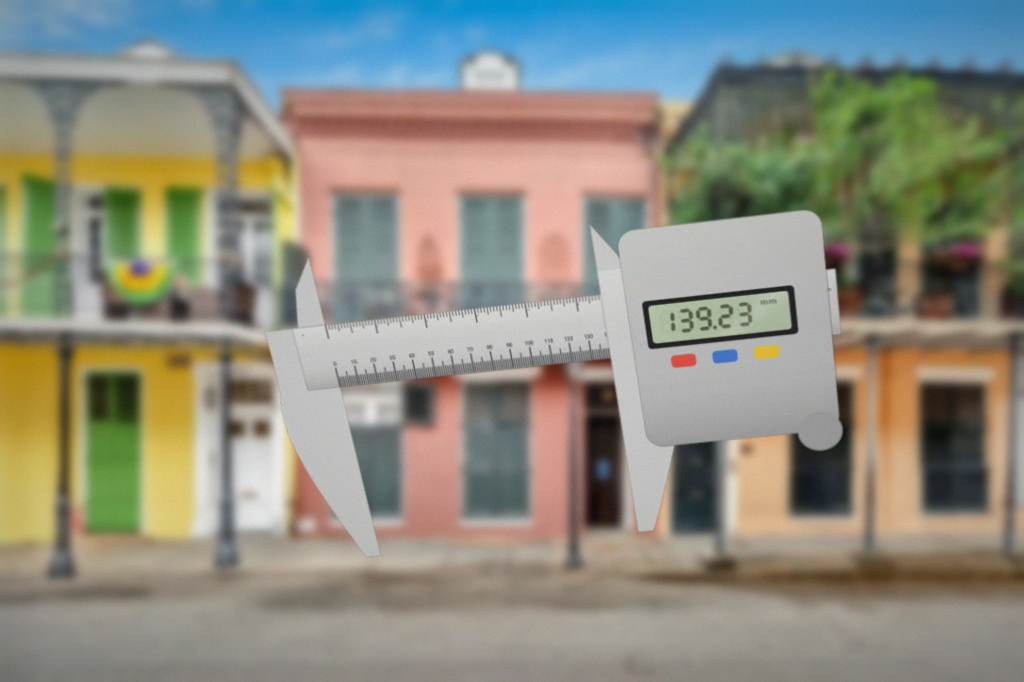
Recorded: 139.23 mm
